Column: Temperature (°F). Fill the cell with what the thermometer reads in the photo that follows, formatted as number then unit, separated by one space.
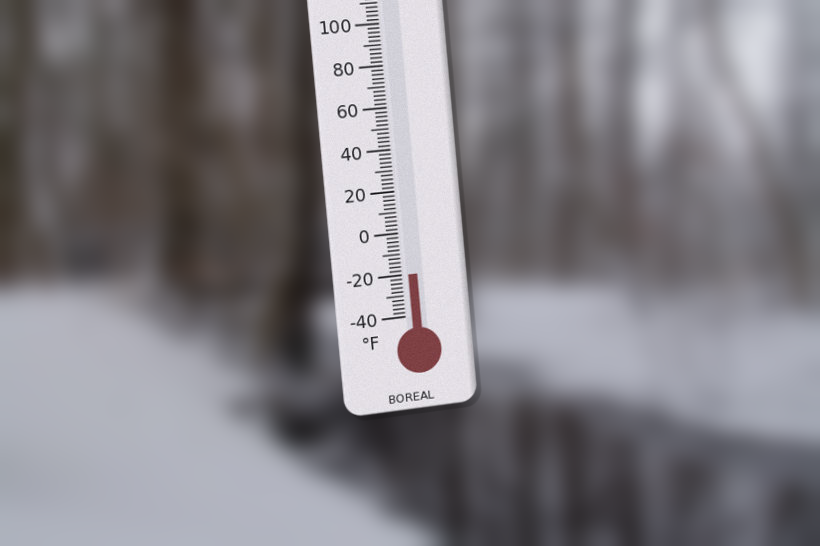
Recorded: -20 °F
